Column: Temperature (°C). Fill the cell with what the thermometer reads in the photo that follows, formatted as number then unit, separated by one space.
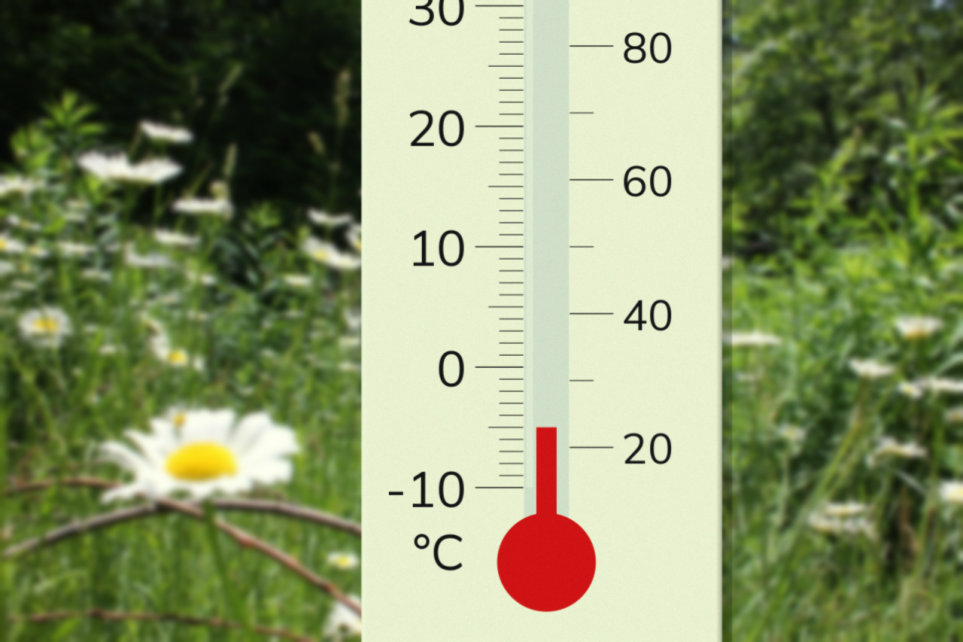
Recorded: -5 °C
